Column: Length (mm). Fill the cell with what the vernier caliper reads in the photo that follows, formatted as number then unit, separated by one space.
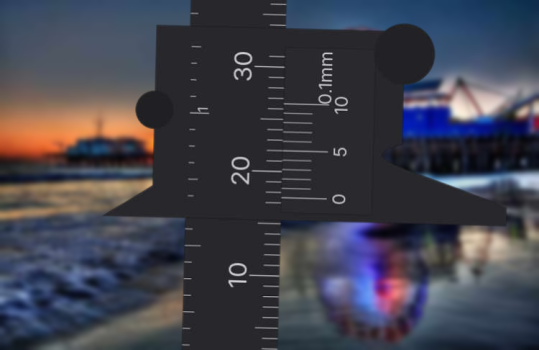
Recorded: 17.5 mm
